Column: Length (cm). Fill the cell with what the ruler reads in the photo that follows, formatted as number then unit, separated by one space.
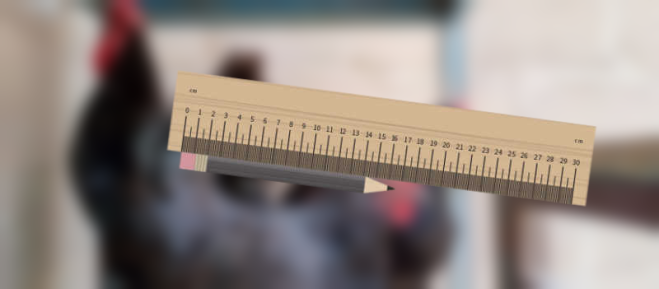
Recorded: 16.5 cm
